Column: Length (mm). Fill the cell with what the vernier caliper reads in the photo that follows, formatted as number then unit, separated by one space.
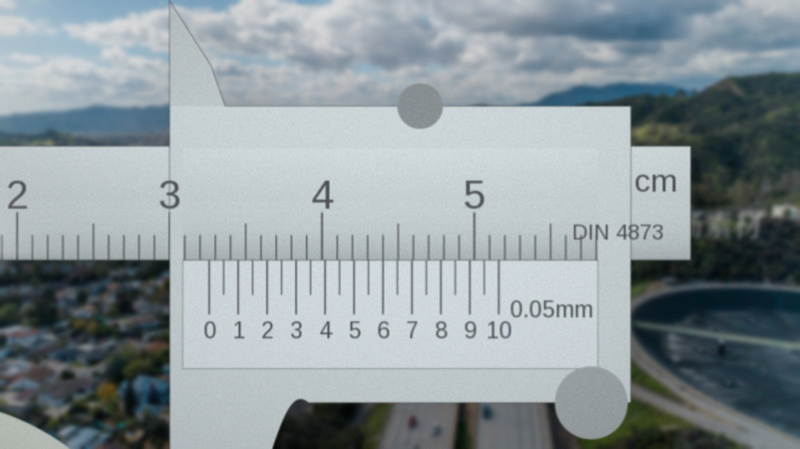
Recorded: 32.6 mm
